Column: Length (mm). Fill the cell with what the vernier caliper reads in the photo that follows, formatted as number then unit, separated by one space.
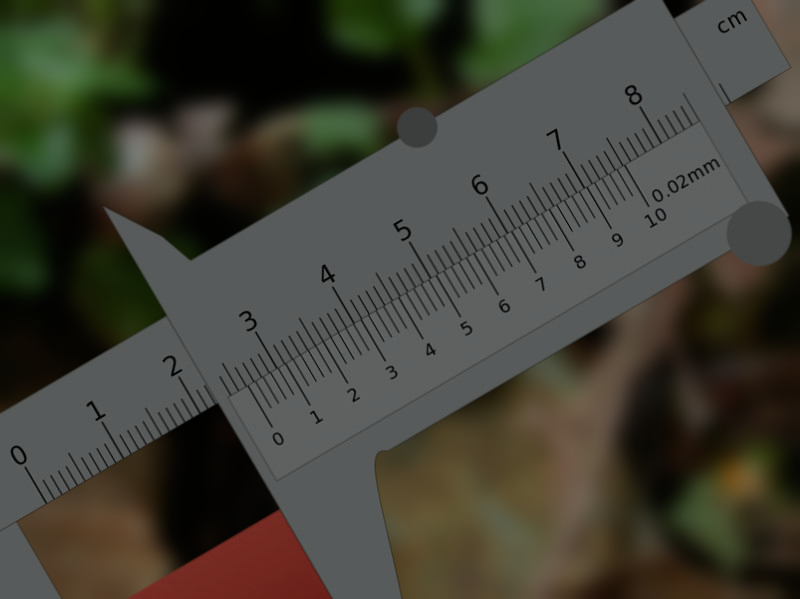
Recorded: 26.2 mm
